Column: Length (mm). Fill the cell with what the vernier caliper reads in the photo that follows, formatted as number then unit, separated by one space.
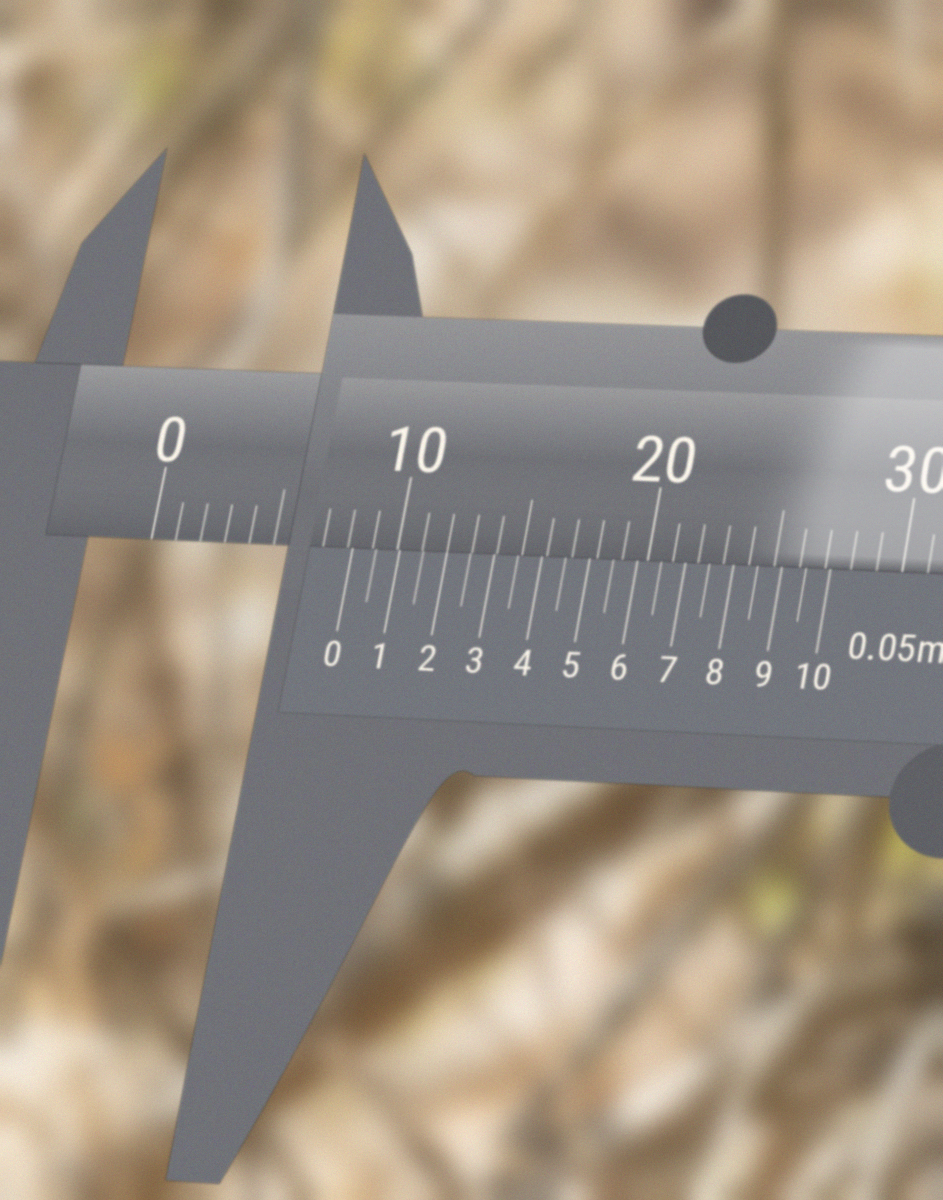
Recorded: 8.2 mm
